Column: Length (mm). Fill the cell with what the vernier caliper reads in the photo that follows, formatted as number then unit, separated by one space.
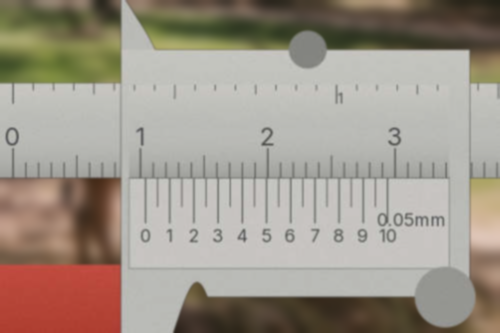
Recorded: 10.4 mm
